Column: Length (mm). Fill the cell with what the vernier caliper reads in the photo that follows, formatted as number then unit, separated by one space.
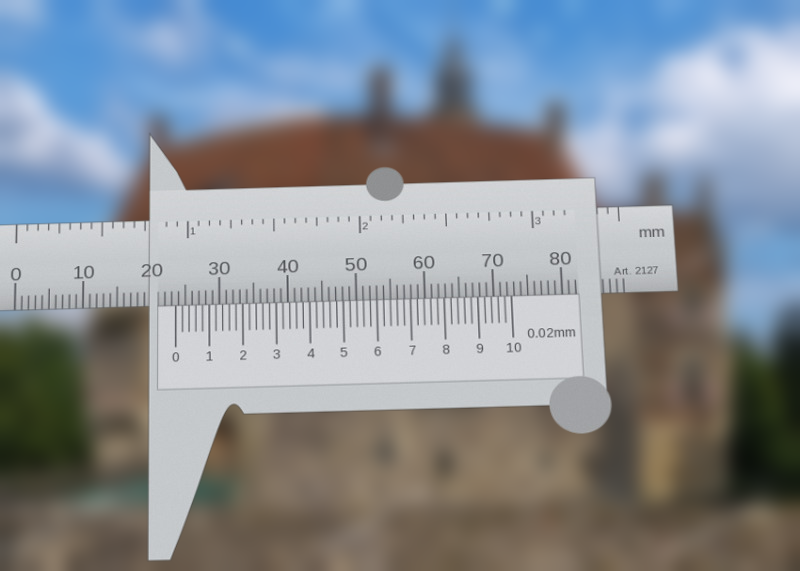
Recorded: 23.6 mm
